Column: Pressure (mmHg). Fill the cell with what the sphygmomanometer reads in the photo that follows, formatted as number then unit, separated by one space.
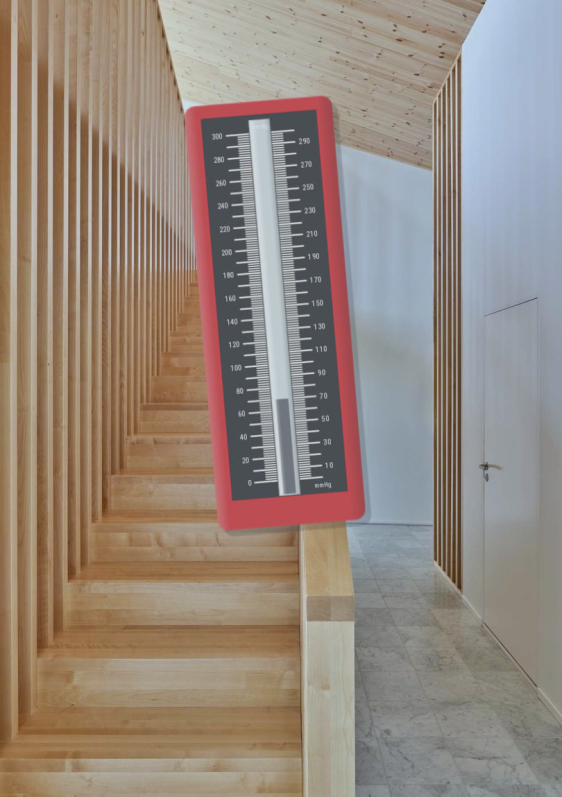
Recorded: 70 mmHg
